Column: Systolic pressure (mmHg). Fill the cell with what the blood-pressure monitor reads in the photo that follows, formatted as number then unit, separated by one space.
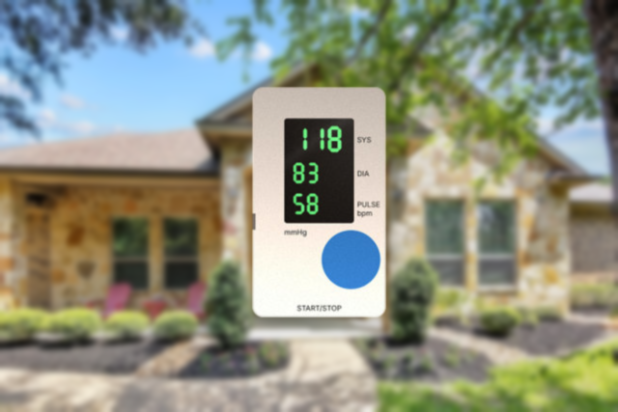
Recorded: 118 mmHg
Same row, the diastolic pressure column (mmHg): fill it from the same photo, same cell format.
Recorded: 83 mmHg
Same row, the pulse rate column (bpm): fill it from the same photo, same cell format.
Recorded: 58 bpm
